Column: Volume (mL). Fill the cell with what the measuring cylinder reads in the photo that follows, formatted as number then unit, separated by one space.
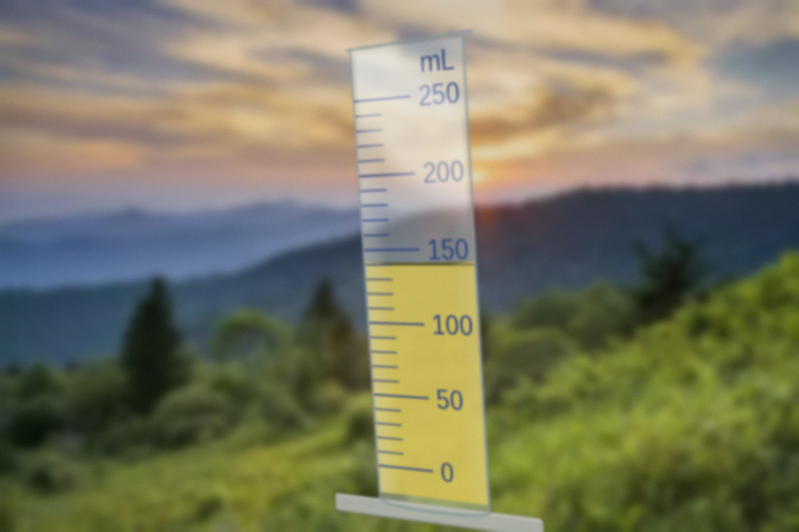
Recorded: 140 mL
